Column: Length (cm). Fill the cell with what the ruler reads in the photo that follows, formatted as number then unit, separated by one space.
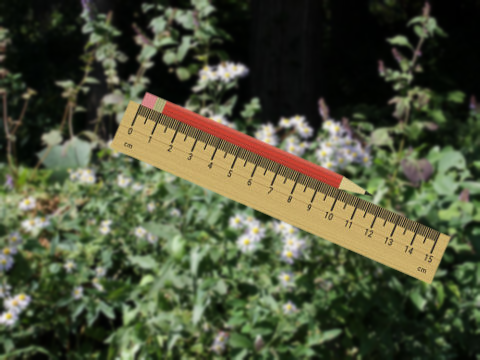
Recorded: 11.5 cm
